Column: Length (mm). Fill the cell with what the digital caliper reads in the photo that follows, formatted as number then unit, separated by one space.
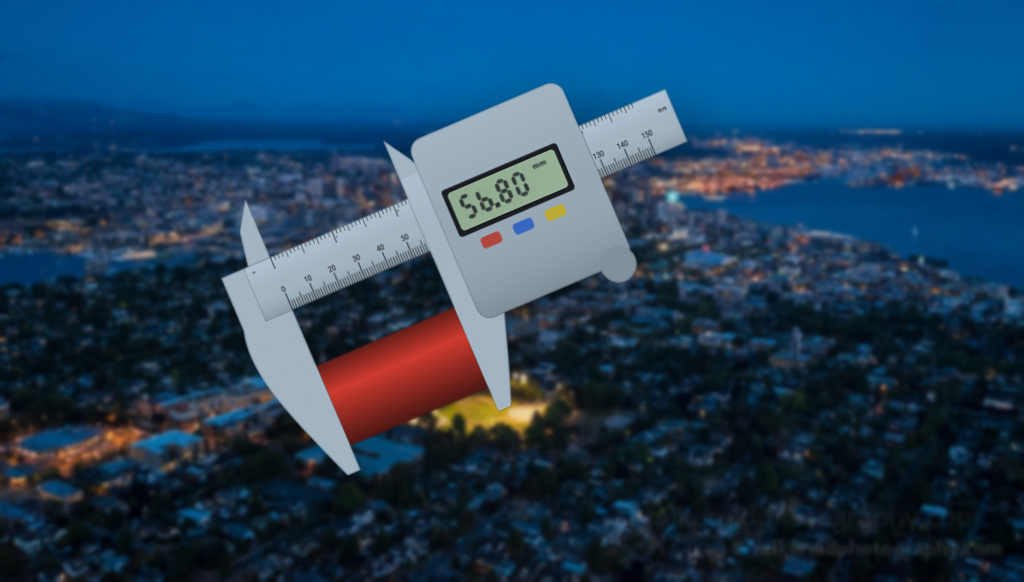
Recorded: 56.80 mm
